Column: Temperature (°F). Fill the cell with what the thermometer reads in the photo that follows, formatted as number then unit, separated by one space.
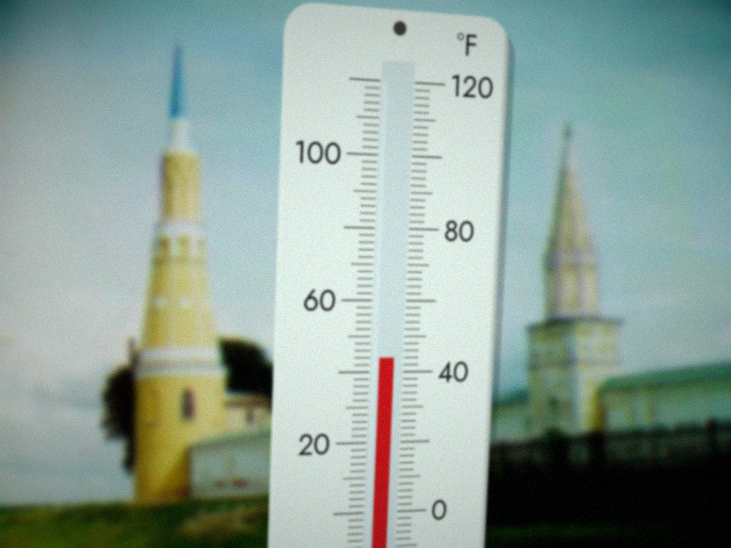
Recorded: 44 °F
